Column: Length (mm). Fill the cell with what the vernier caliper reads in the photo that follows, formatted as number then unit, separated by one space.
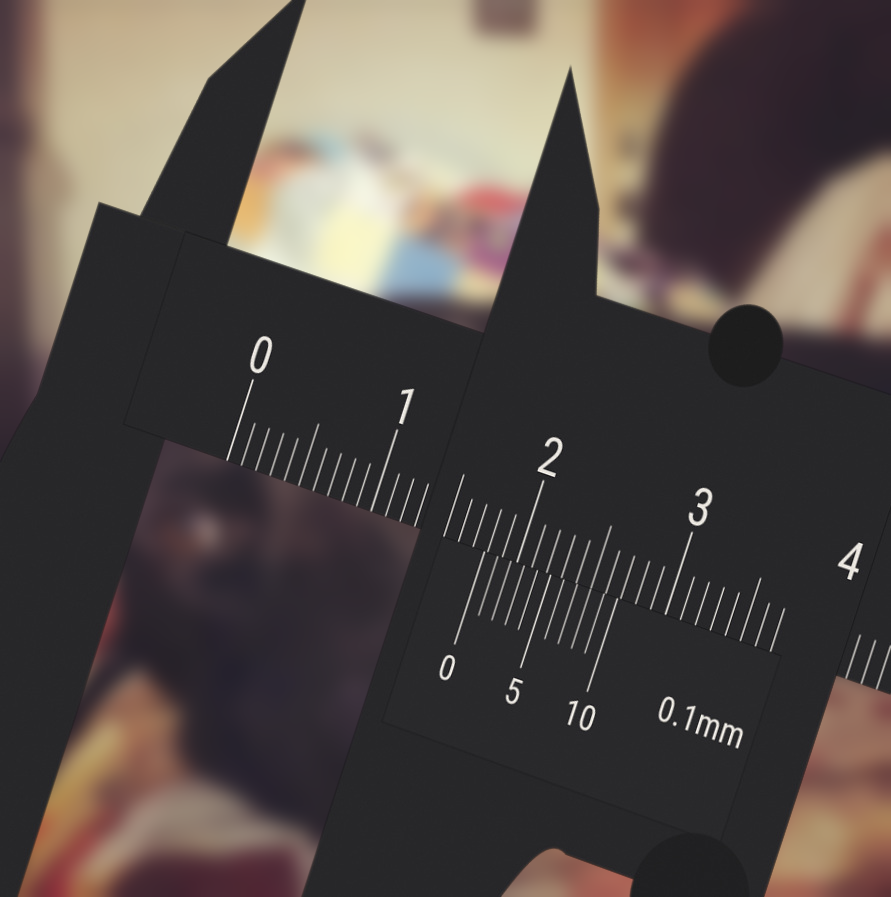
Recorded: 17.8 mm
